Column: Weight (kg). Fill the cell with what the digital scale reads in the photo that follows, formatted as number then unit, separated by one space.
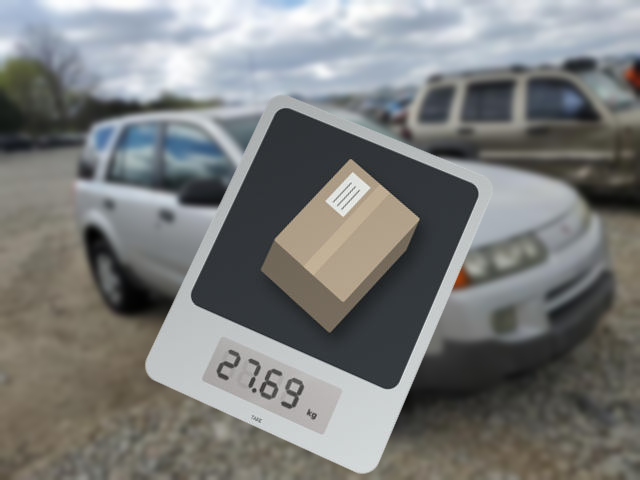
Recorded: 27.69 kg
